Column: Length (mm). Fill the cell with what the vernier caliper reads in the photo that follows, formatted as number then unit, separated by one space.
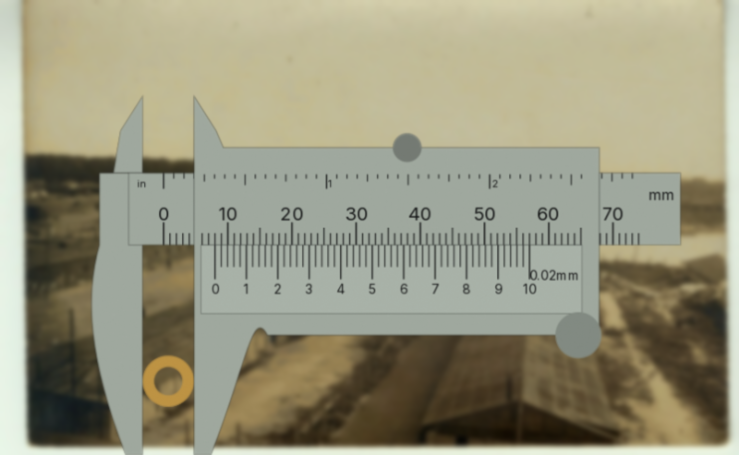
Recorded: 8.0 mm
